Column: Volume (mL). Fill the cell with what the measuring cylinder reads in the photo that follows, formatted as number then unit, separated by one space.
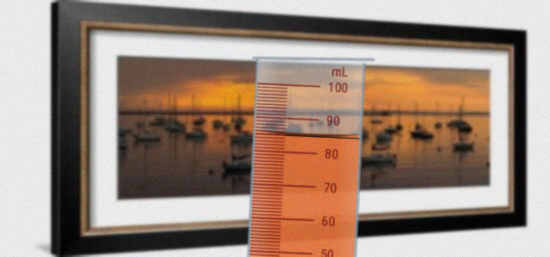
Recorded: 85 mL
